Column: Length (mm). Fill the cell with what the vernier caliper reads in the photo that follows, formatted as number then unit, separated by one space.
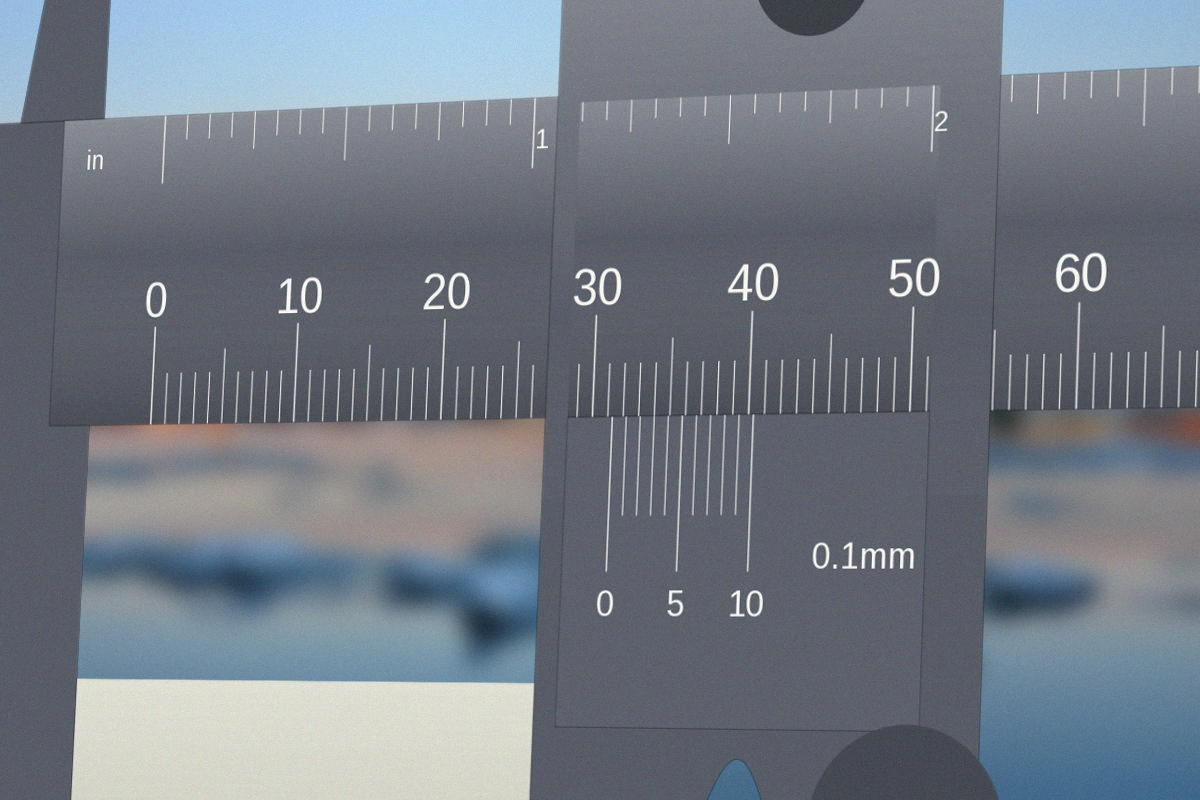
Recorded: 31.3 mm
